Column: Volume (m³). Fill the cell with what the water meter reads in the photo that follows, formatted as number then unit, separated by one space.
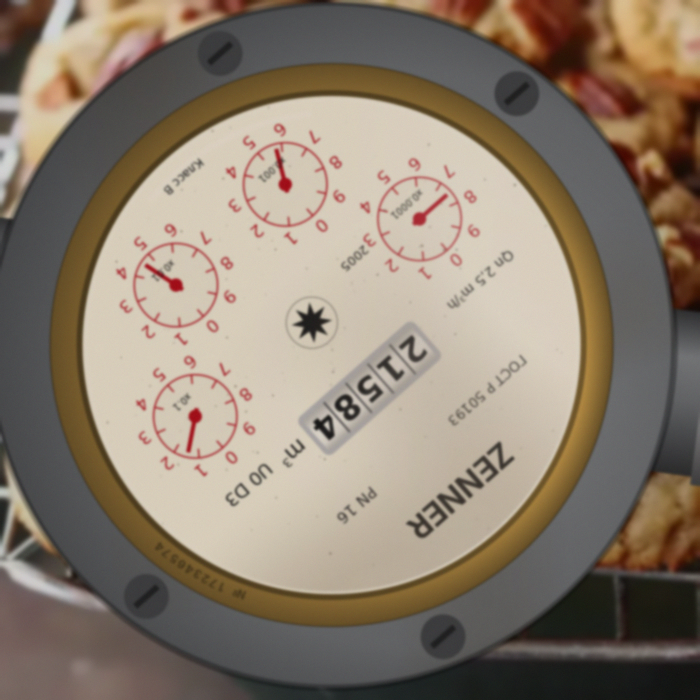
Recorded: 21584.1457 m³
